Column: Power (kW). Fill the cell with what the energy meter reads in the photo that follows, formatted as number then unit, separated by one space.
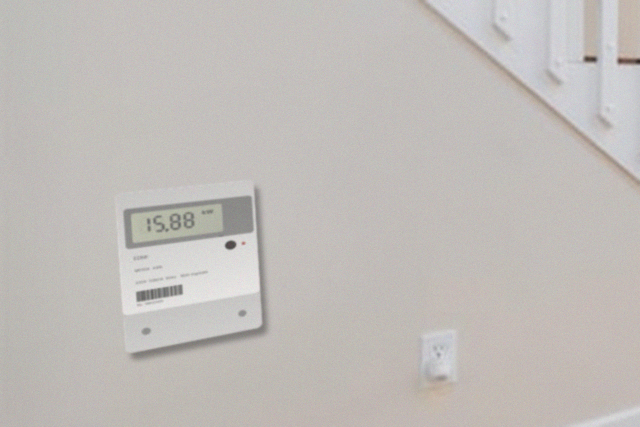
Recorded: 15.88 kW
